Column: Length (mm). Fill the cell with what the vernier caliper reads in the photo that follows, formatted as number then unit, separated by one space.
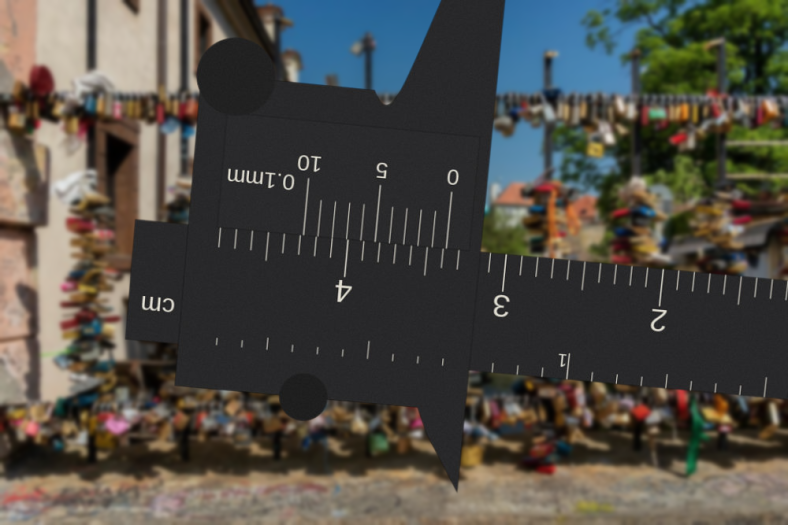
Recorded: 33.8 mm
